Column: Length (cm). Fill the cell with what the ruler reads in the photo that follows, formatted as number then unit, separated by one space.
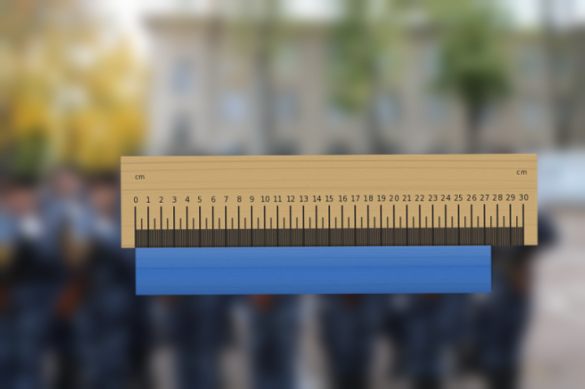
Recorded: 27.5 cm
